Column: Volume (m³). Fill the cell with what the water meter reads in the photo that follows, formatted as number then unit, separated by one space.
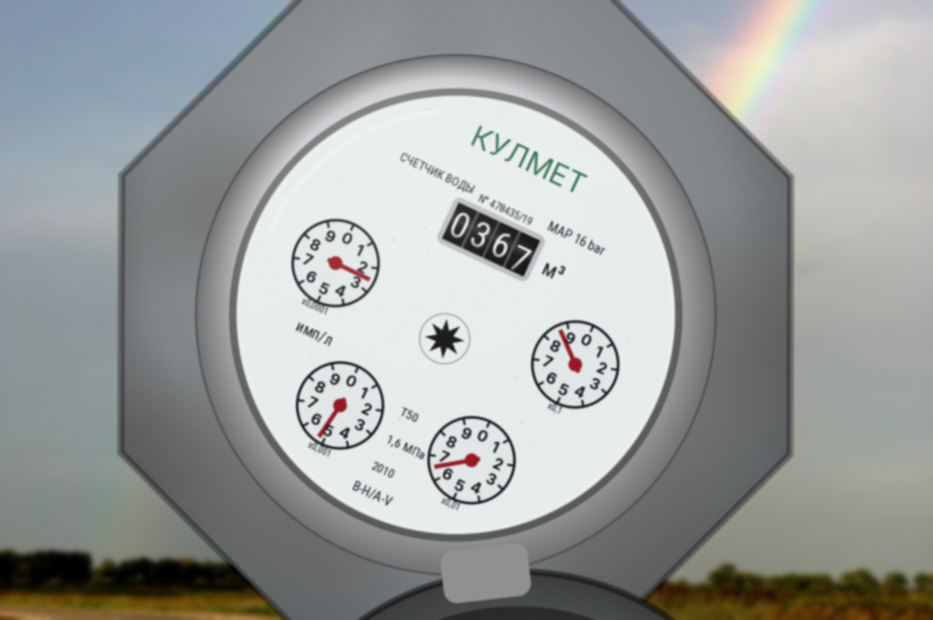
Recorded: 366.8652 m³
